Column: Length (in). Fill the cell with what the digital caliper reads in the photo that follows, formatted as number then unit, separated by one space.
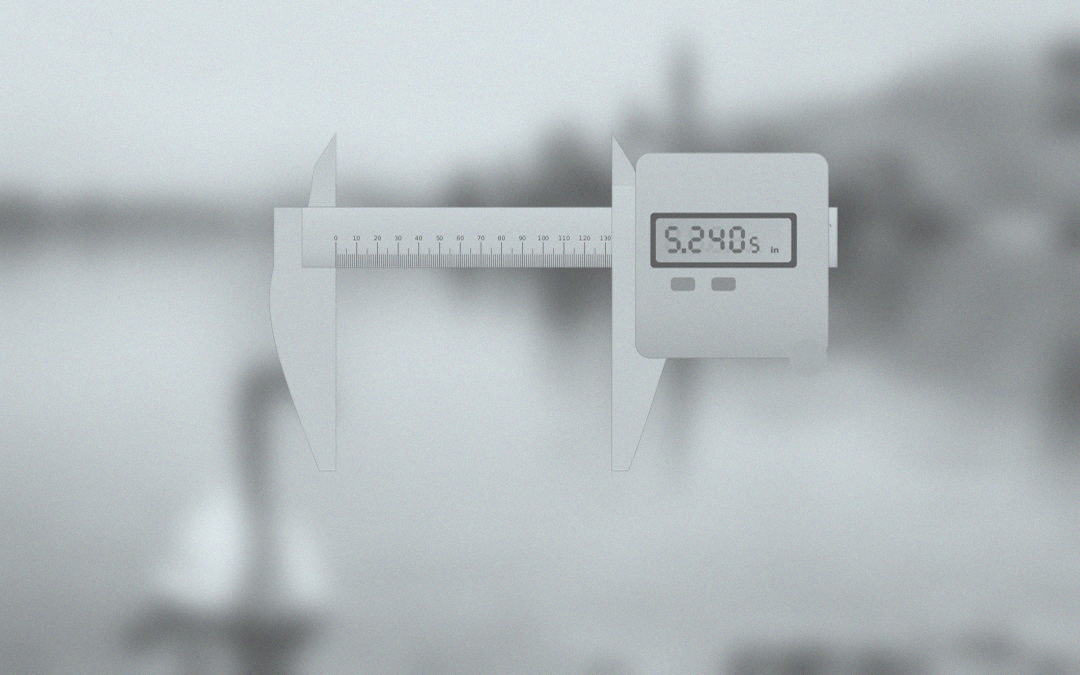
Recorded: 5.2405 in
